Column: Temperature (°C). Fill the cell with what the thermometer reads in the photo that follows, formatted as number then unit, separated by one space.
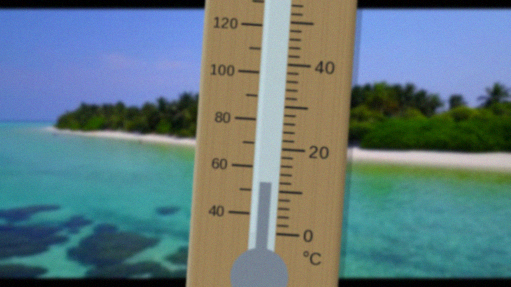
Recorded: 12 °C
